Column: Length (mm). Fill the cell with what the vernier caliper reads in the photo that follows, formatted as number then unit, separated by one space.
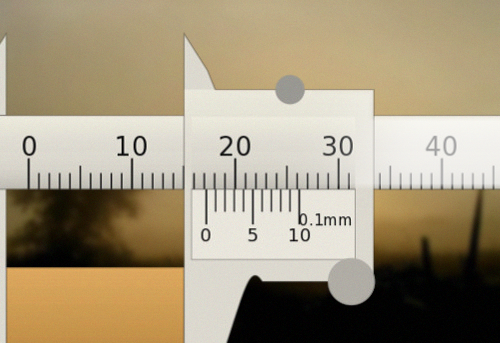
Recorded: 17.2 mm
